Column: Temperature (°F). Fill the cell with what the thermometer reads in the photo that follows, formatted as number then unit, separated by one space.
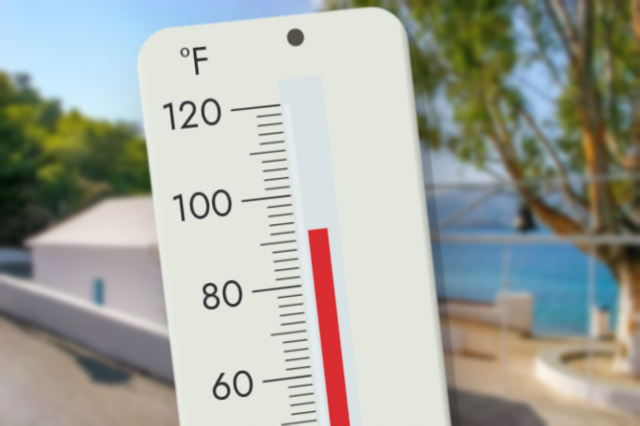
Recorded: 92 °F
